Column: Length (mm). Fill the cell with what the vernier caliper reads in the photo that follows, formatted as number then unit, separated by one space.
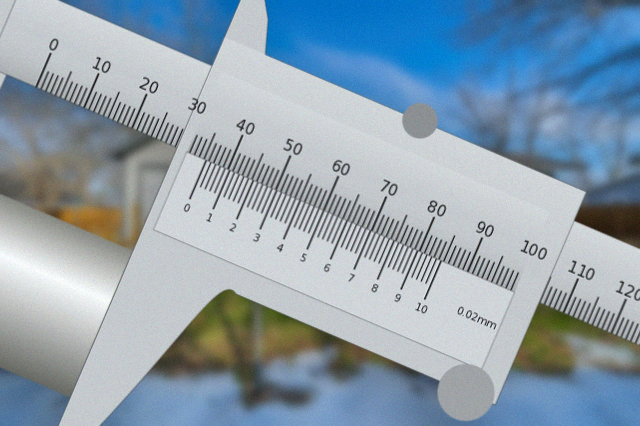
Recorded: 35.5 mm
